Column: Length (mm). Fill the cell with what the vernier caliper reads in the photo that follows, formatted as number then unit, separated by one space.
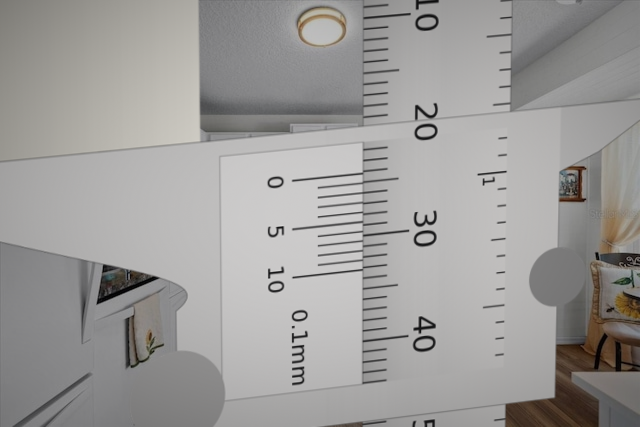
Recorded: 24.2 mm
